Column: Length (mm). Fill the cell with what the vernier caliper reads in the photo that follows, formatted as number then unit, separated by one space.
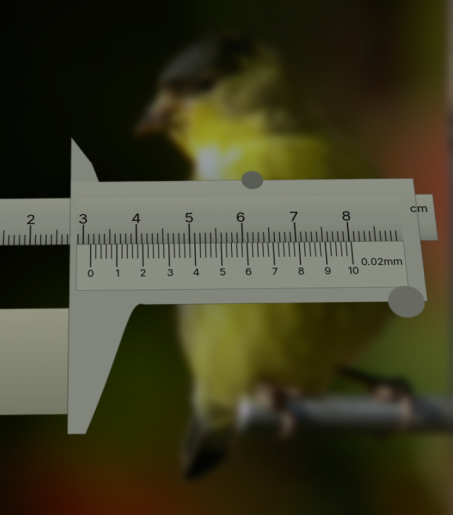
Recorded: 31.4 mm
